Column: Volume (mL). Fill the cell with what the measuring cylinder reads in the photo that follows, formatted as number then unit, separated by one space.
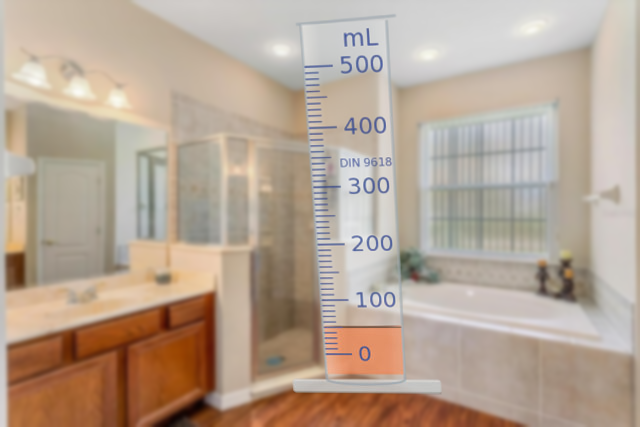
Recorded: 50 mL
